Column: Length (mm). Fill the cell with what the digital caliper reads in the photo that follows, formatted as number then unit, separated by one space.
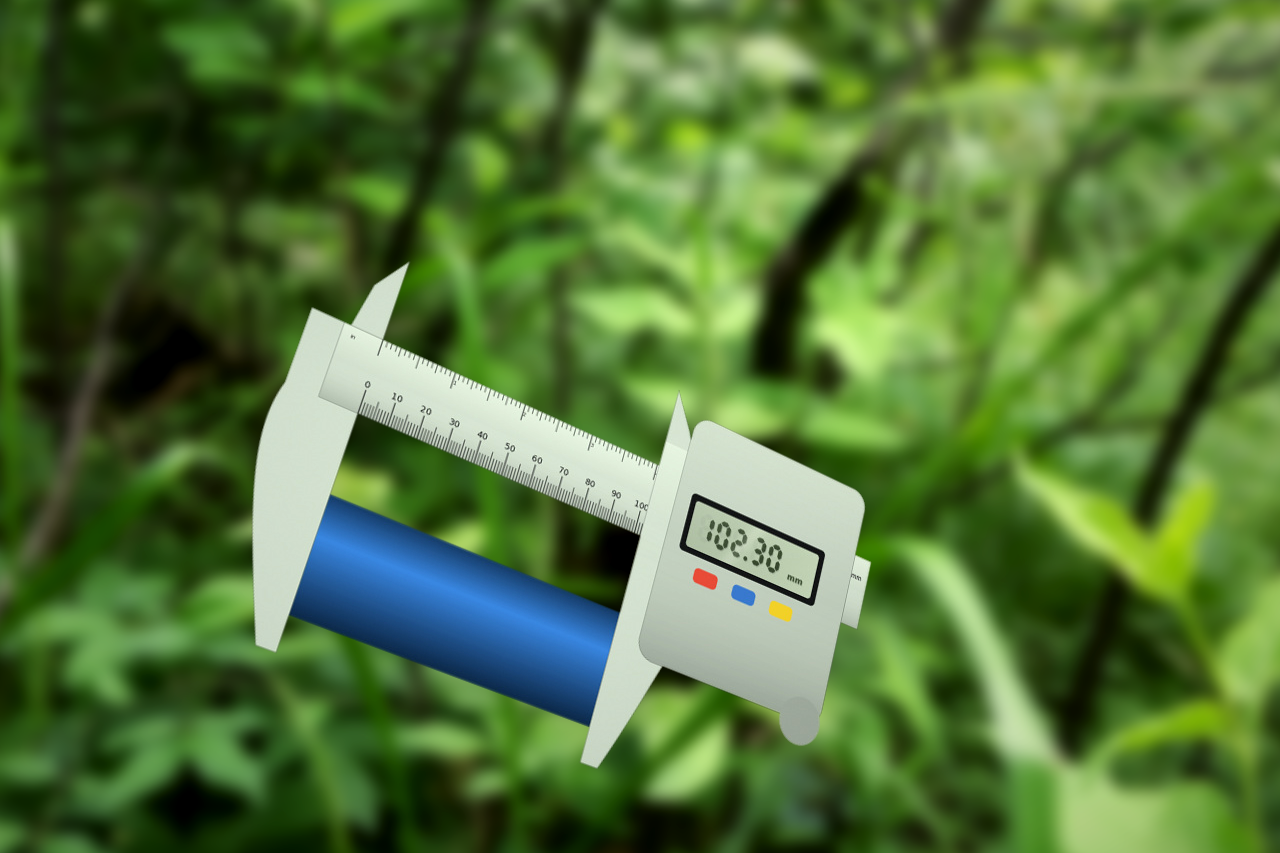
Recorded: 102.30 mm
